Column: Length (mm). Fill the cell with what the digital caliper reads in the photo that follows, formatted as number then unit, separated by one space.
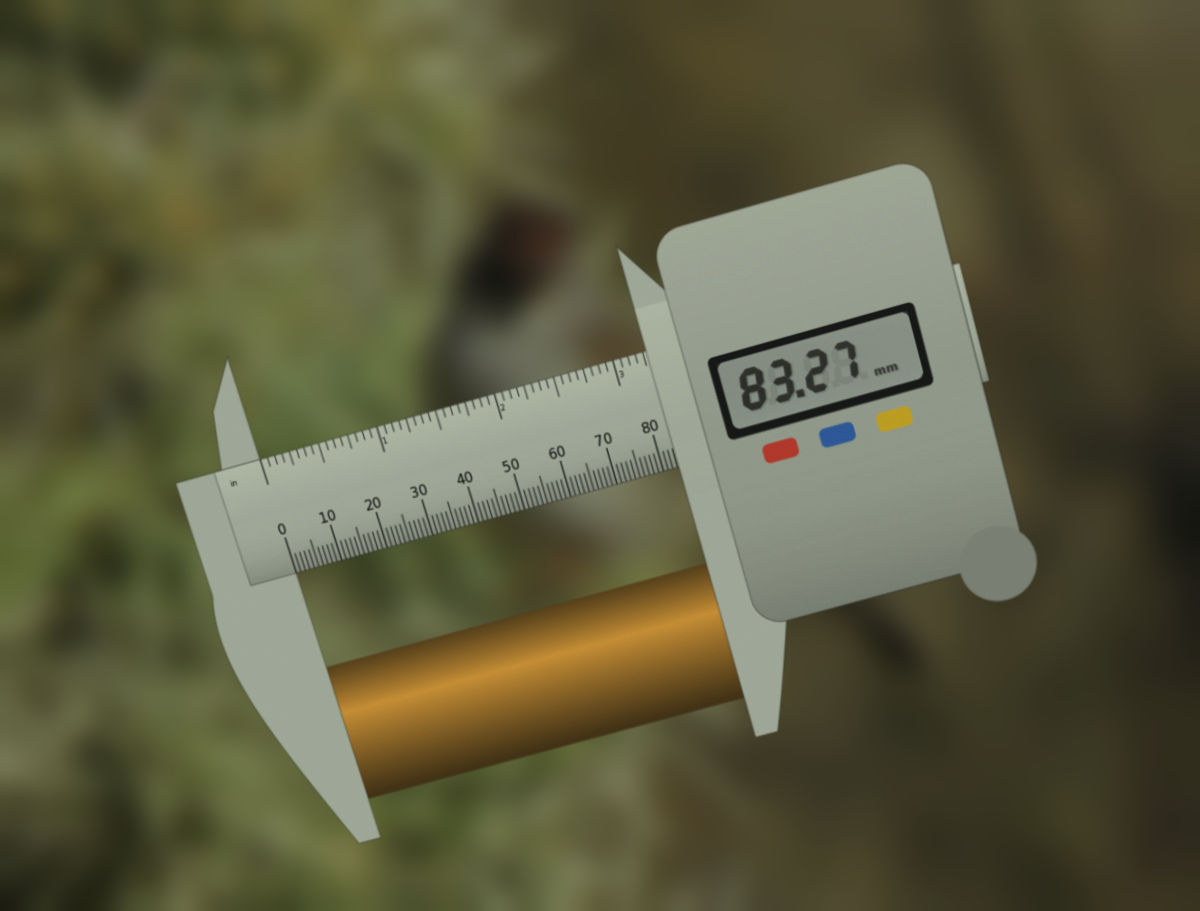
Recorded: 83.27 mm
